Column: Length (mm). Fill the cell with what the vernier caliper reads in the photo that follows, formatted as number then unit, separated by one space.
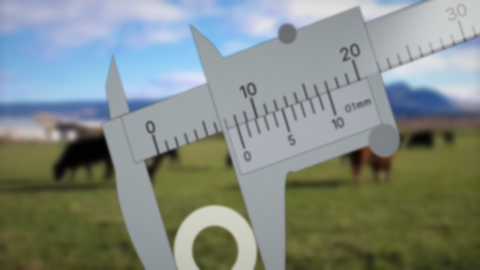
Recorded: 8.0 mm
